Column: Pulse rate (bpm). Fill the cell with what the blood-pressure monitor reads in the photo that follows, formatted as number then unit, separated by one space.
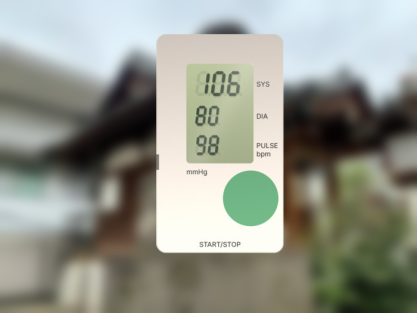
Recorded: 98 bpm
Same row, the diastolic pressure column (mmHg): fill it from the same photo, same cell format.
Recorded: 80 mmHg
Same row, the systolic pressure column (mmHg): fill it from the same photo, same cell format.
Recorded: 106 mmHg
